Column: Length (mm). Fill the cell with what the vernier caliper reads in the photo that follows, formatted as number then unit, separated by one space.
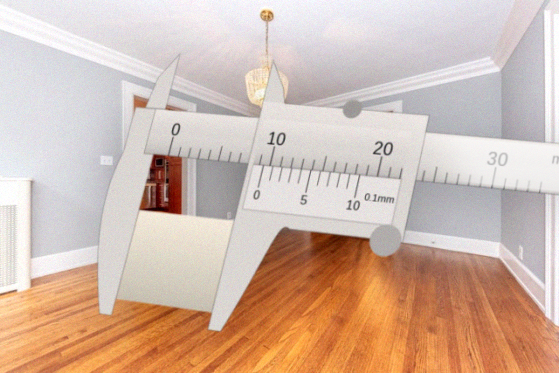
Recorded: 9.4 mm
